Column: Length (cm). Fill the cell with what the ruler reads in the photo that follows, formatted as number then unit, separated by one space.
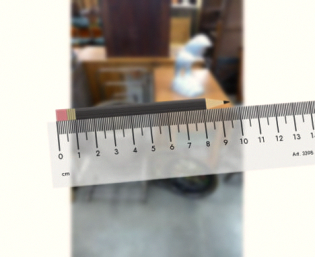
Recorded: 9.5 cm
